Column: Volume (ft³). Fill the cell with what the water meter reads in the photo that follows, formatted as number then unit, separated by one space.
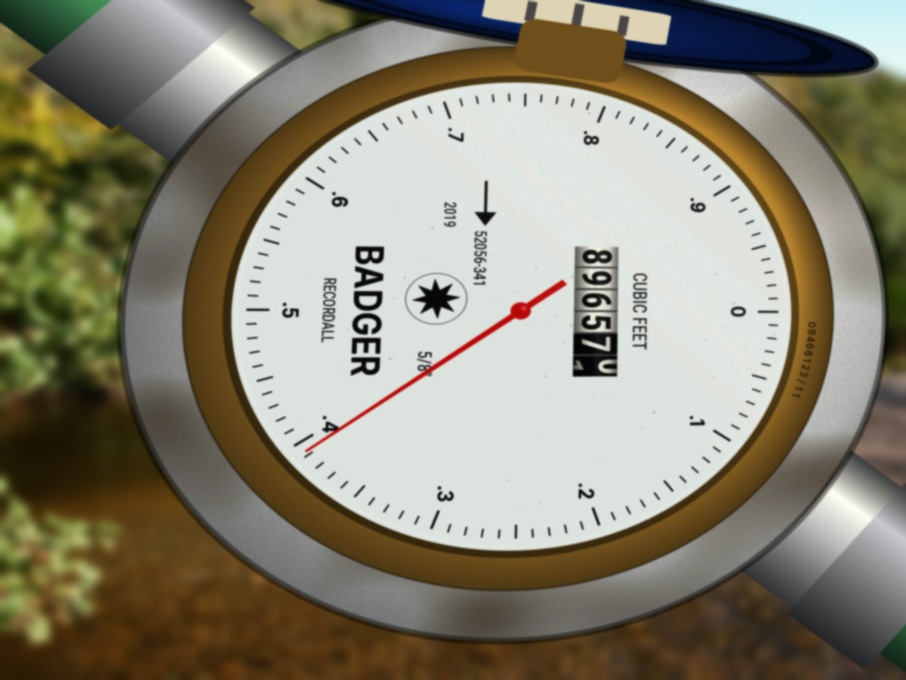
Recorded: 896570.39 ft³
